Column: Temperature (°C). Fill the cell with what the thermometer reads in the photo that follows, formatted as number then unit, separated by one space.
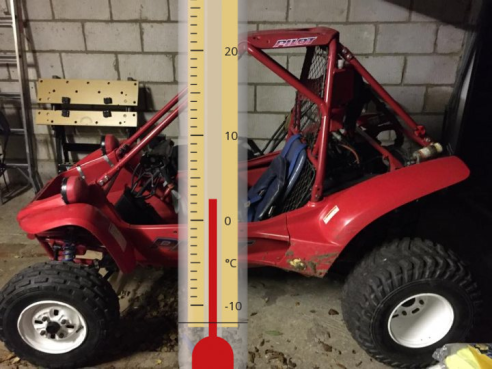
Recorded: 2.5 °C
